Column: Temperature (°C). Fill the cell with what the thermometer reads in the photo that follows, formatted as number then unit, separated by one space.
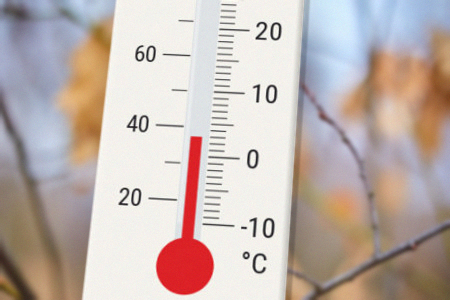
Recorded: 3 °C
